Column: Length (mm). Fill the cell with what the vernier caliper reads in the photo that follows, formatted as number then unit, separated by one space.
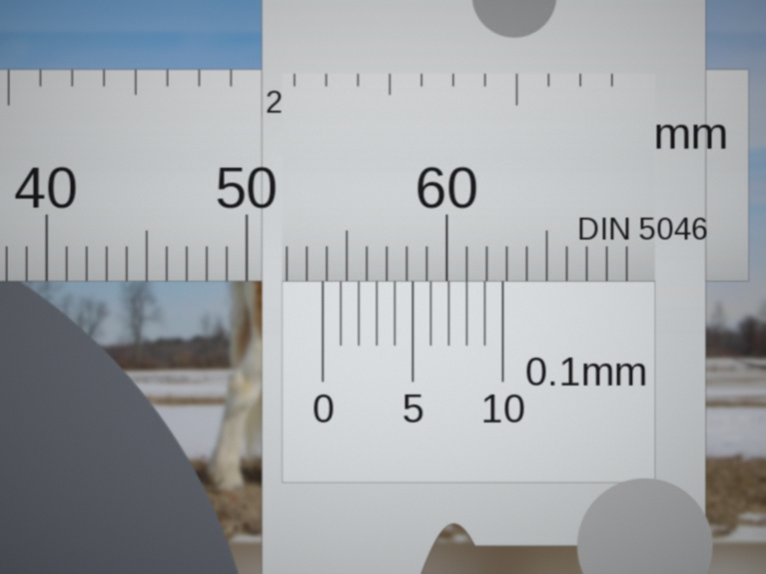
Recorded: 53.8 mm
